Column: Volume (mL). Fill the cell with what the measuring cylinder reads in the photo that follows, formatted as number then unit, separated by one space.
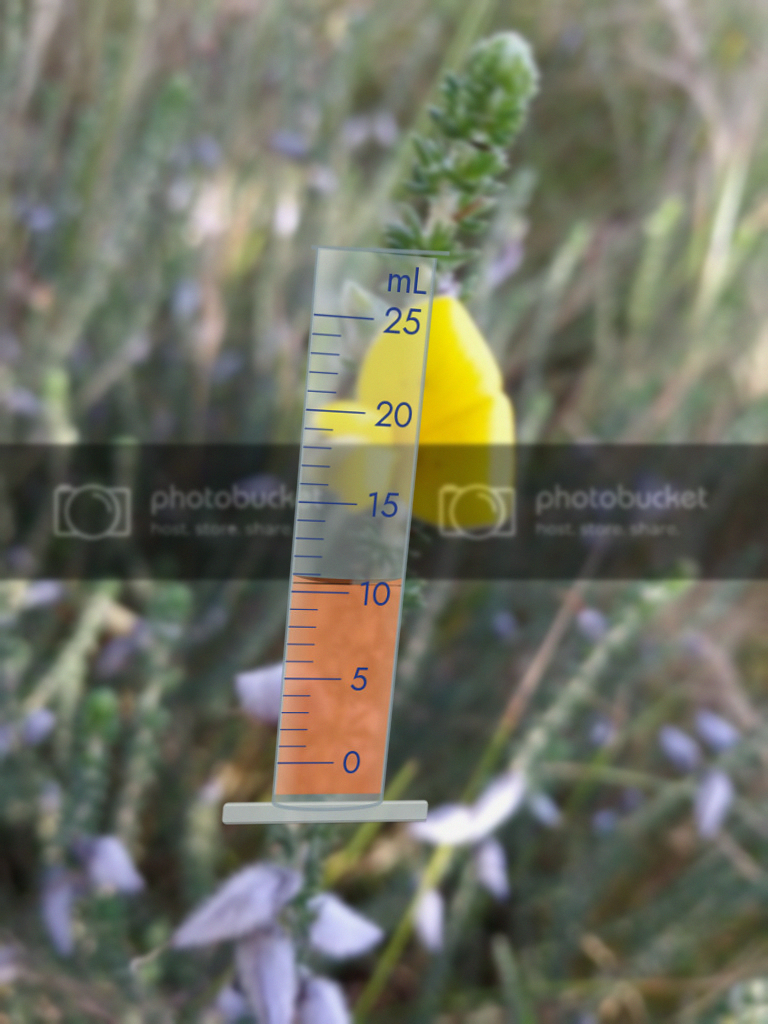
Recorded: 10.5 mL
